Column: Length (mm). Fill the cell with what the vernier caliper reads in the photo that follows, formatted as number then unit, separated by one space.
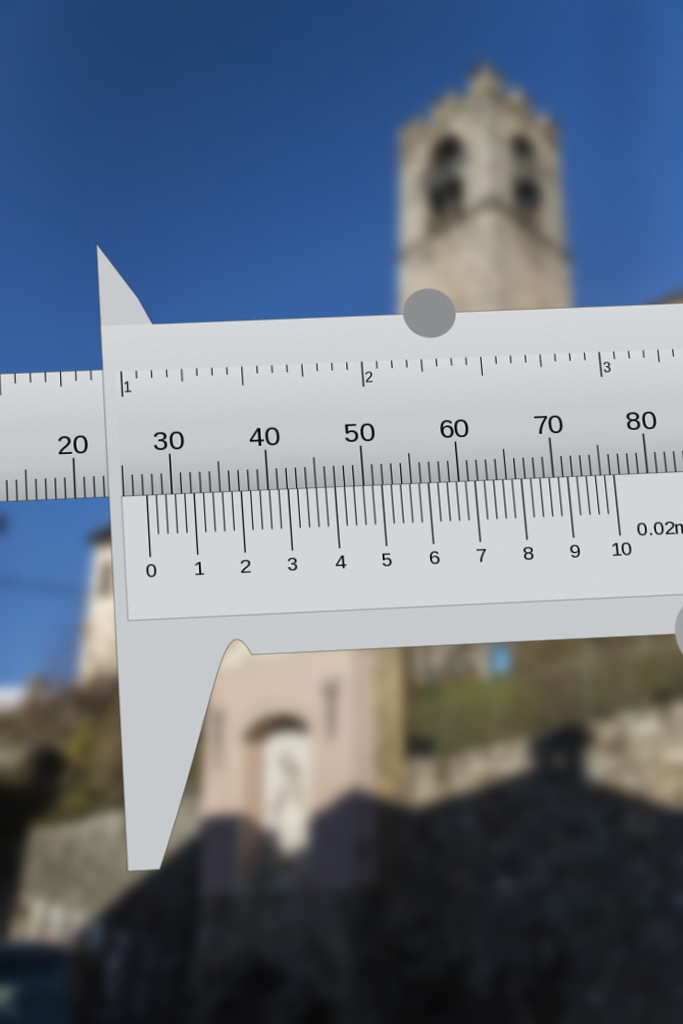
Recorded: 27.4 mm
